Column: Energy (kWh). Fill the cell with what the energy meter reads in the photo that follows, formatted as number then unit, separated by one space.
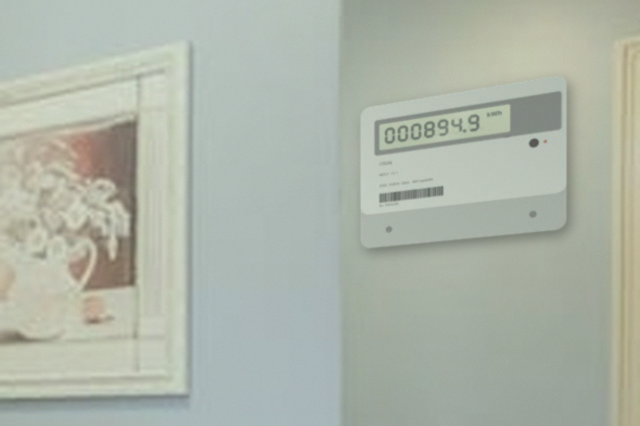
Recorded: 894.9 kWh
